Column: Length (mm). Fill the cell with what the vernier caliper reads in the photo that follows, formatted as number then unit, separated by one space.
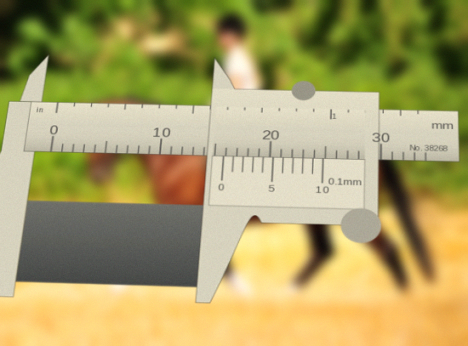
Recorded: 15.8 mm
